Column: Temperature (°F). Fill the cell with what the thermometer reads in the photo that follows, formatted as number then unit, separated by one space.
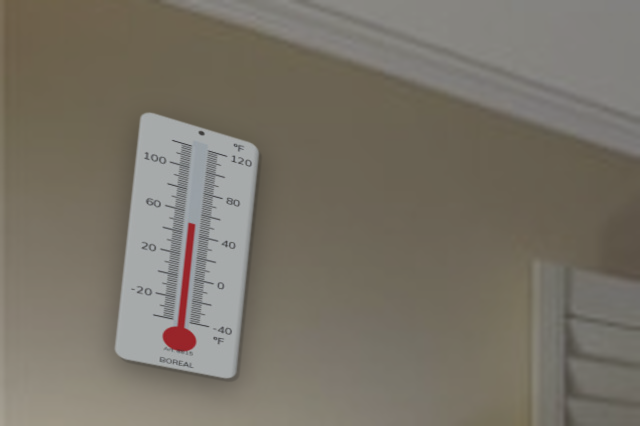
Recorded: 50 °F
